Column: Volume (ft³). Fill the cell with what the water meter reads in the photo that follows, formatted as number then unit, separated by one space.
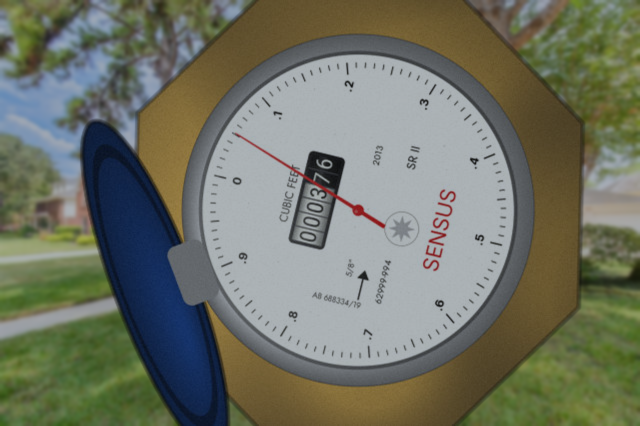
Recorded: 376.05 ft³
